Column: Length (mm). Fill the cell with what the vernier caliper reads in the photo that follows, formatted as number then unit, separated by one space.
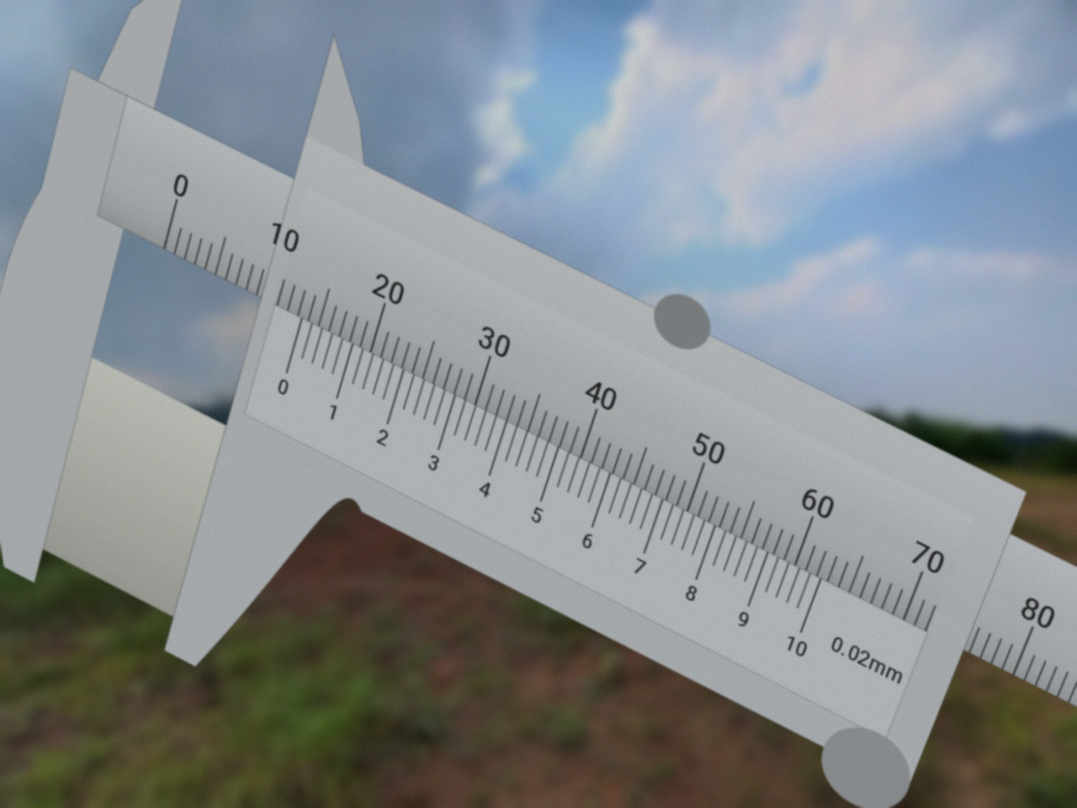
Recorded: 13.4 mm
